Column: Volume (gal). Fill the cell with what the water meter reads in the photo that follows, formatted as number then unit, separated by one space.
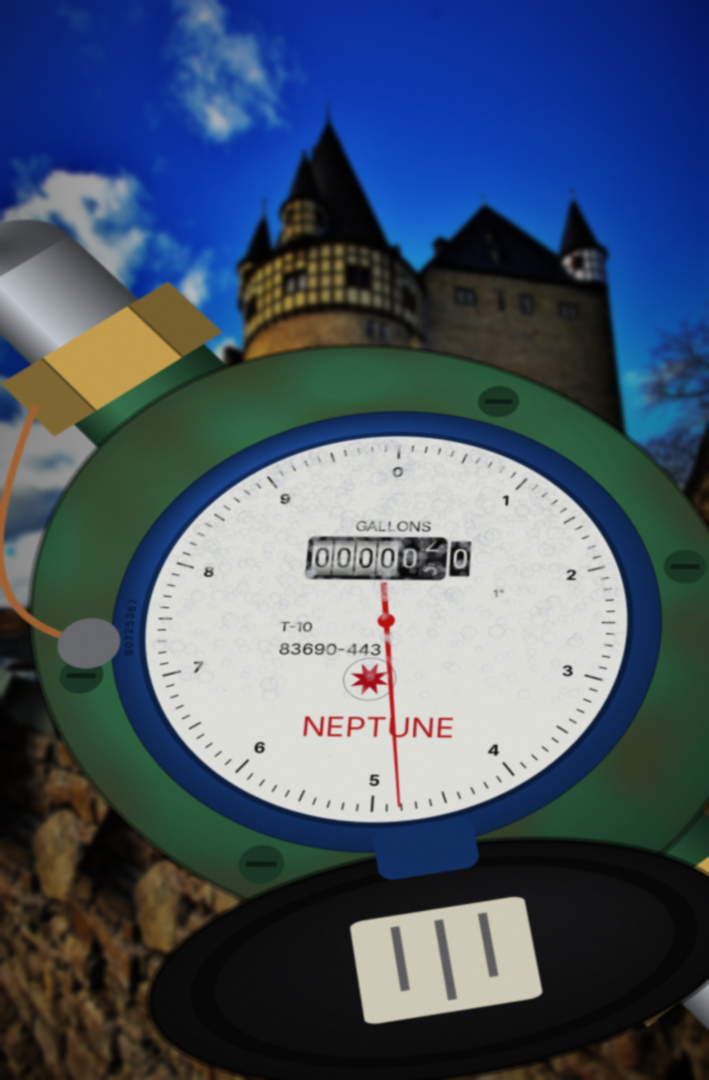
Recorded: 24.8 gal
